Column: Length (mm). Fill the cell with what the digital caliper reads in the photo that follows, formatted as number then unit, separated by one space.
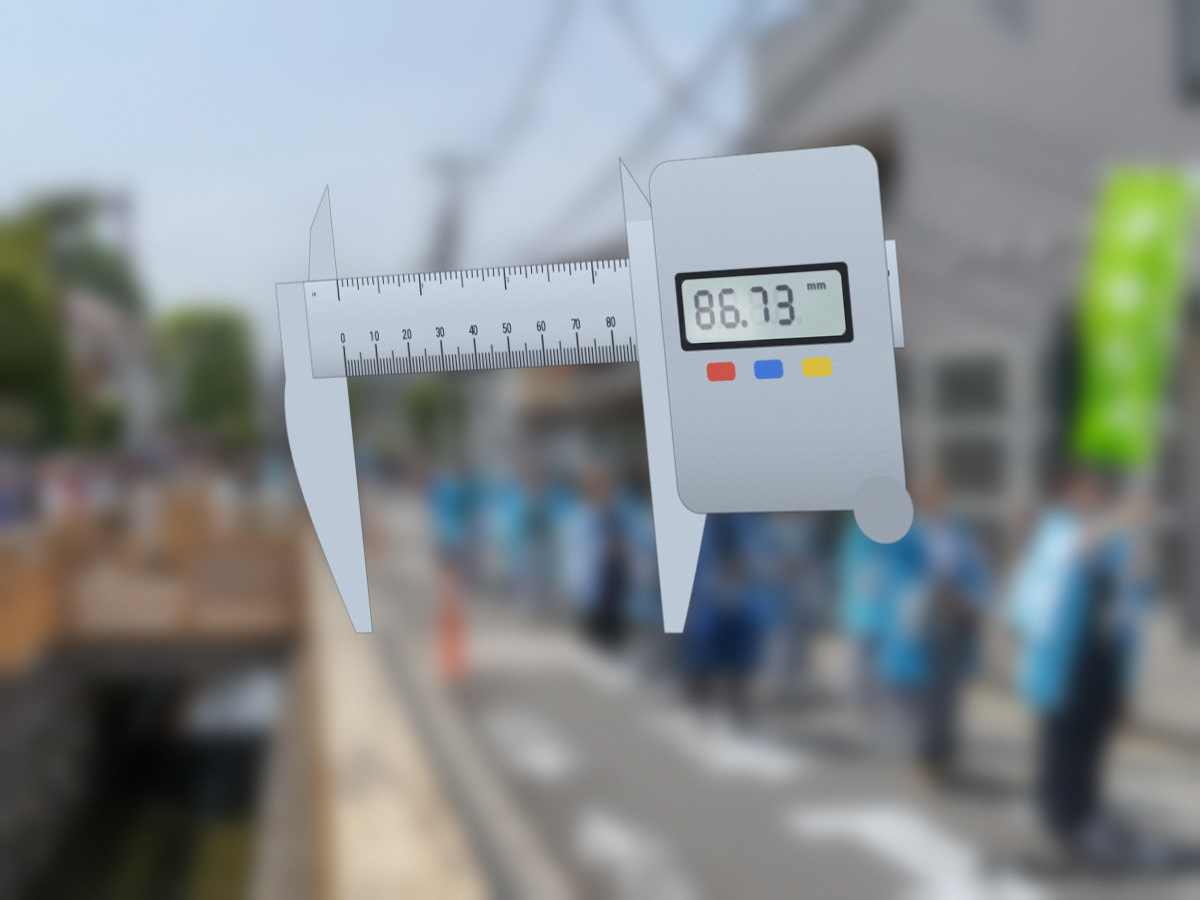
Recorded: 86.73 mm
